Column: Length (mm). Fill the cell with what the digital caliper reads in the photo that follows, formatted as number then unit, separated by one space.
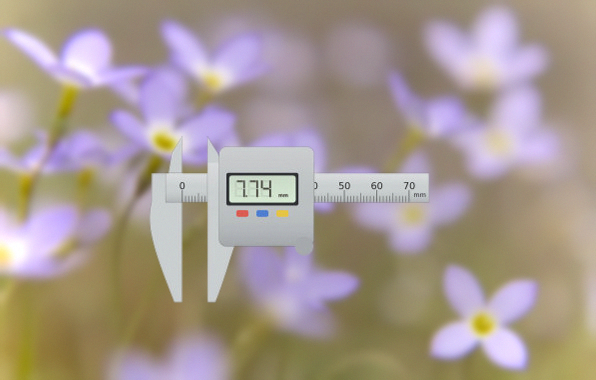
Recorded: 7.74 mm
